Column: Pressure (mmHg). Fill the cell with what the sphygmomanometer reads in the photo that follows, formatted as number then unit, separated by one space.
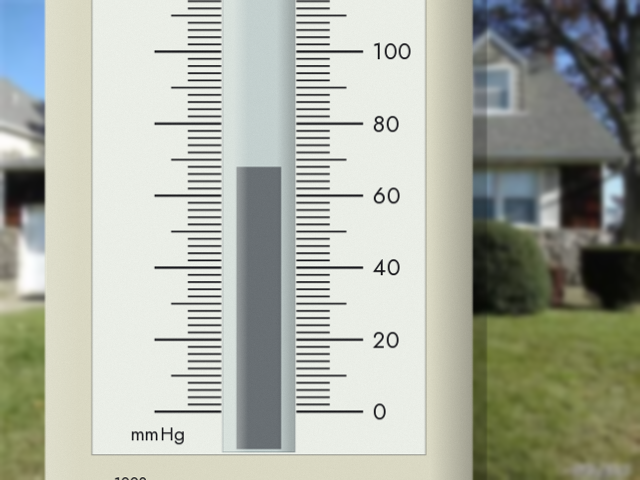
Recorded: 68 mmHg
